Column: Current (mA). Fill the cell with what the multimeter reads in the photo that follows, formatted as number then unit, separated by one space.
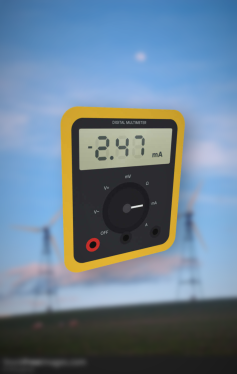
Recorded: -2.47 mA
